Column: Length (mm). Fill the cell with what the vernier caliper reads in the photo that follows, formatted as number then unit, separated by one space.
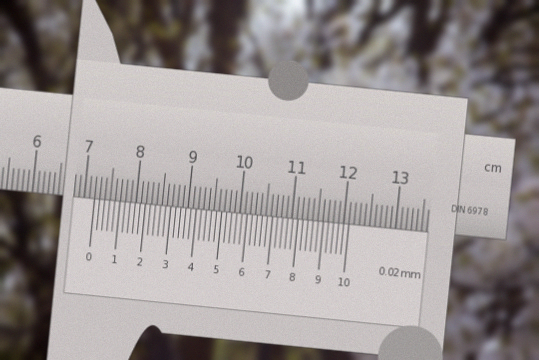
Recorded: 72.0 mm
